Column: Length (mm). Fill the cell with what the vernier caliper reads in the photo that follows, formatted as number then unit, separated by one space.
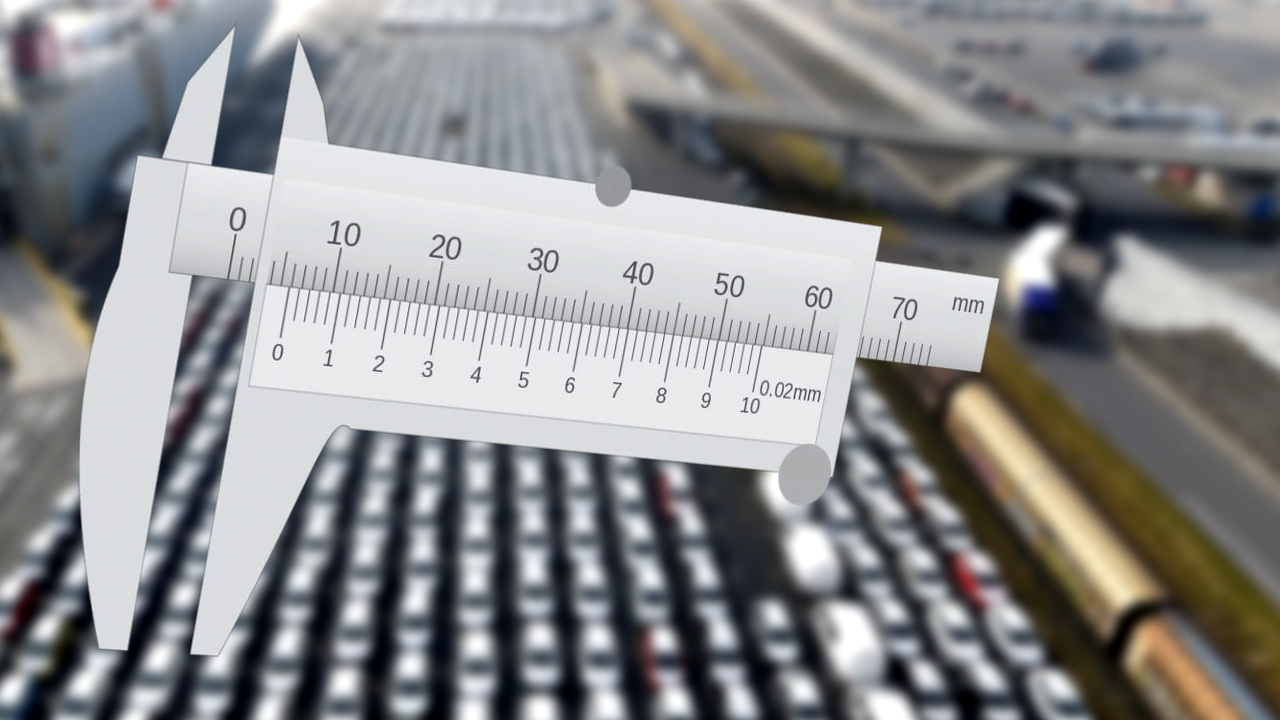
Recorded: 5.8 mm
